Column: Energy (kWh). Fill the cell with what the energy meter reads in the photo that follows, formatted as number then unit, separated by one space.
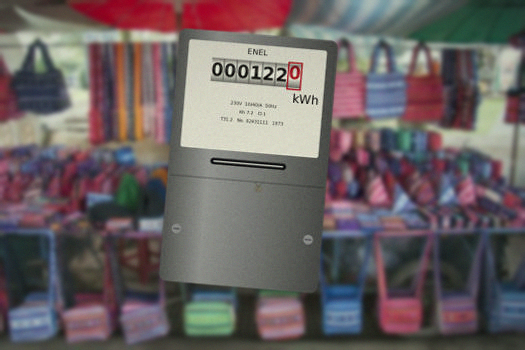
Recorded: 122.0 kWh
